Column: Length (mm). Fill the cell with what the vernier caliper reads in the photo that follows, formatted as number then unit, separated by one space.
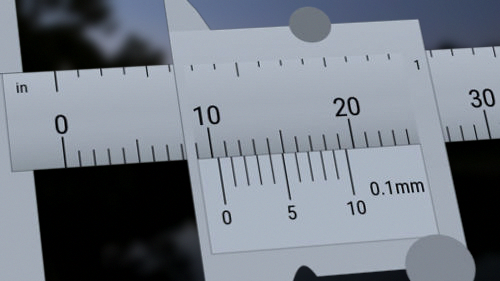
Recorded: 10.4 mm
